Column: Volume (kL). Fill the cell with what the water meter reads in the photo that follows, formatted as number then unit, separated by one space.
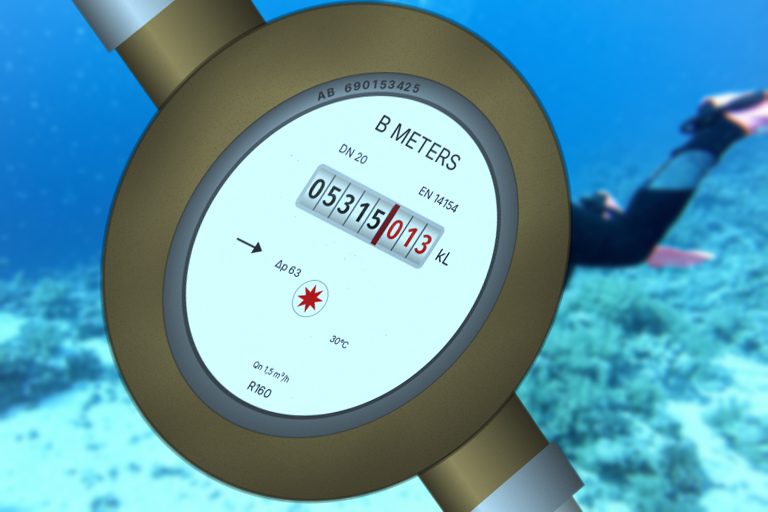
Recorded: 5315.013 kL
